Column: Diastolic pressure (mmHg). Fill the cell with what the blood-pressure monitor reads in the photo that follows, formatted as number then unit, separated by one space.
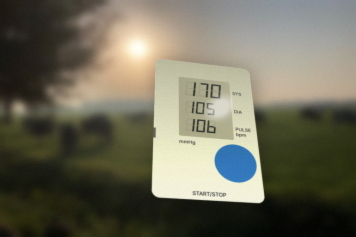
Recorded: 105 mmHg
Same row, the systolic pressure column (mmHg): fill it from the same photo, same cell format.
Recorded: 170 mmHg
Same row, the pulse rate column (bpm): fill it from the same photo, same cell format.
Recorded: 106 bpm
